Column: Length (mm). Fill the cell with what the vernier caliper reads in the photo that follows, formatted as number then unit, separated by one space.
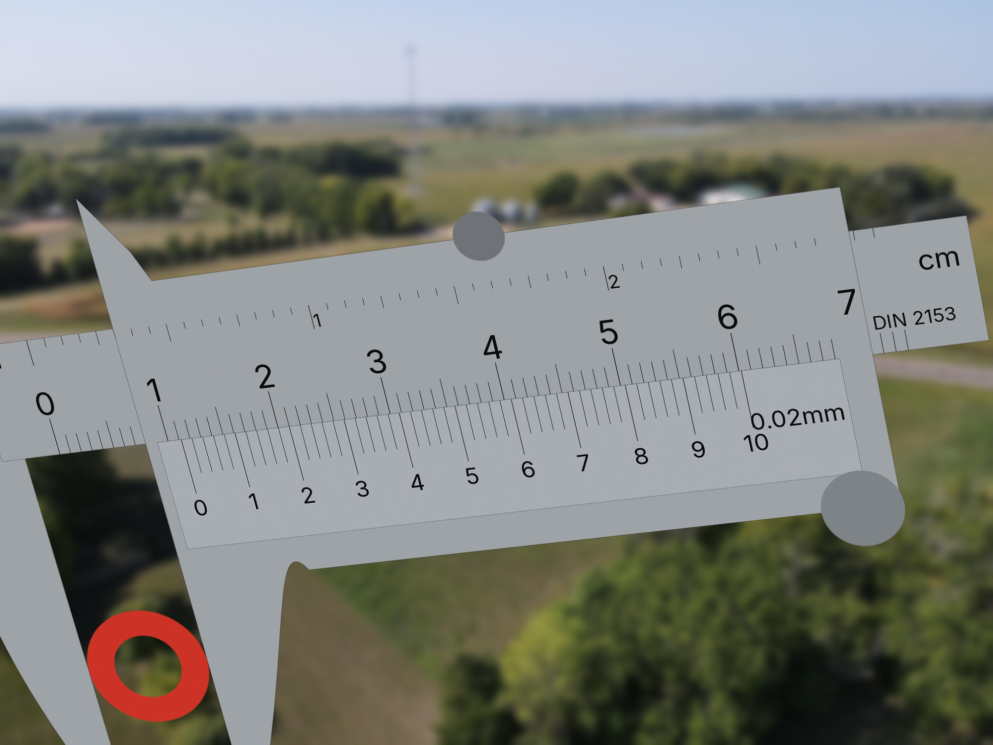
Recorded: 11.2 mm
